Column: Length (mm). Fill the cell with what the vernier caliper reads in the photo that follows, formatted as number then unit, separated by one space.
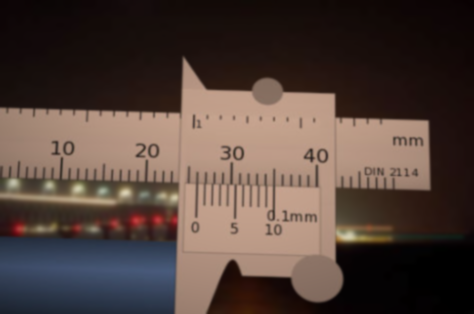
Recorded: 26.0 mm
